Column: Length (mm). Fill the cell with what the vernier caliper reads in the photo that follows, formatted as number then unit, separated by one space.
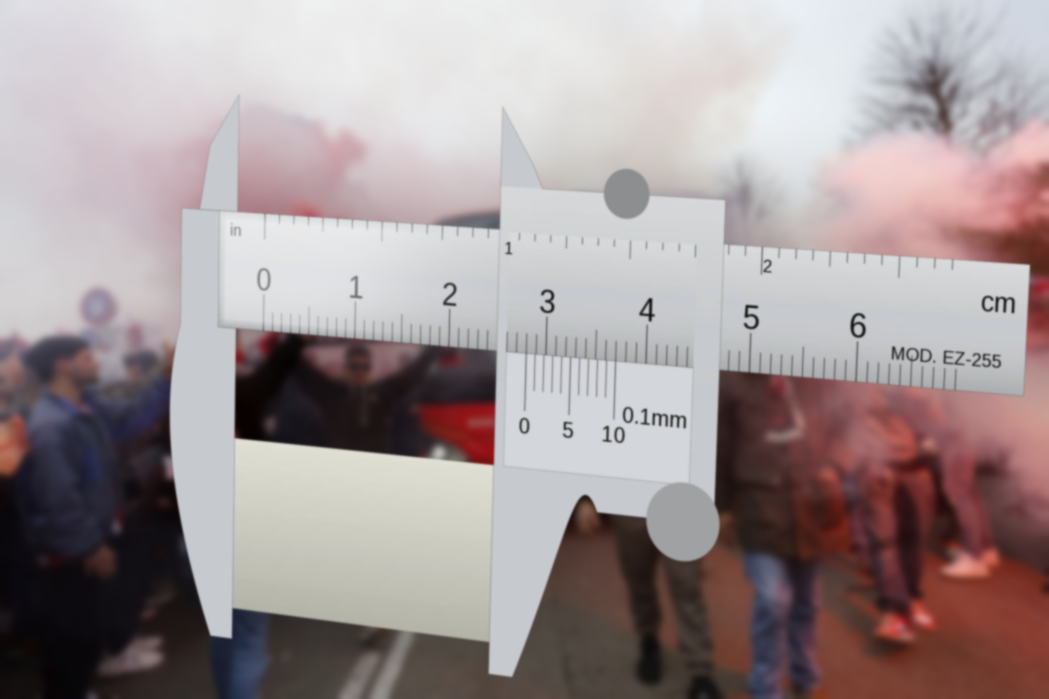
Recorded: 28.0 mm
